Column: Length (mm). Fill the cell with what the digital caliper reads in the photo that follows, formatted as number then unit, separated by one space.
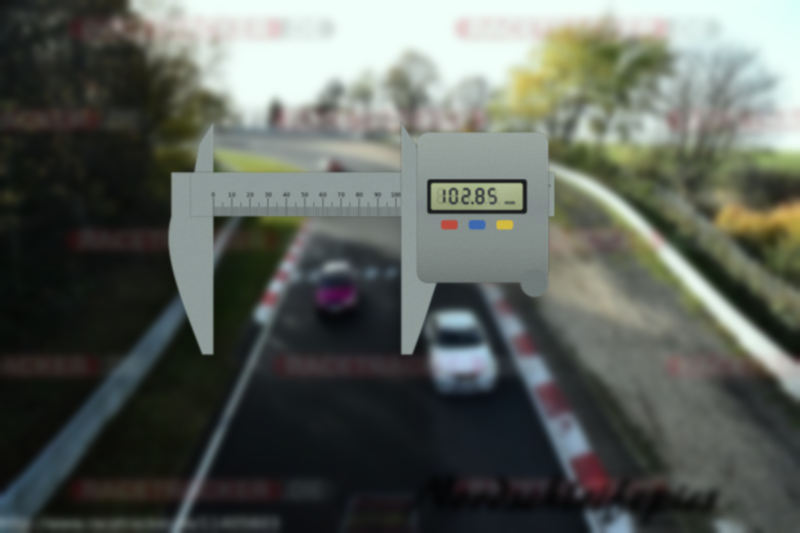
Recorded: 102.85 mm
